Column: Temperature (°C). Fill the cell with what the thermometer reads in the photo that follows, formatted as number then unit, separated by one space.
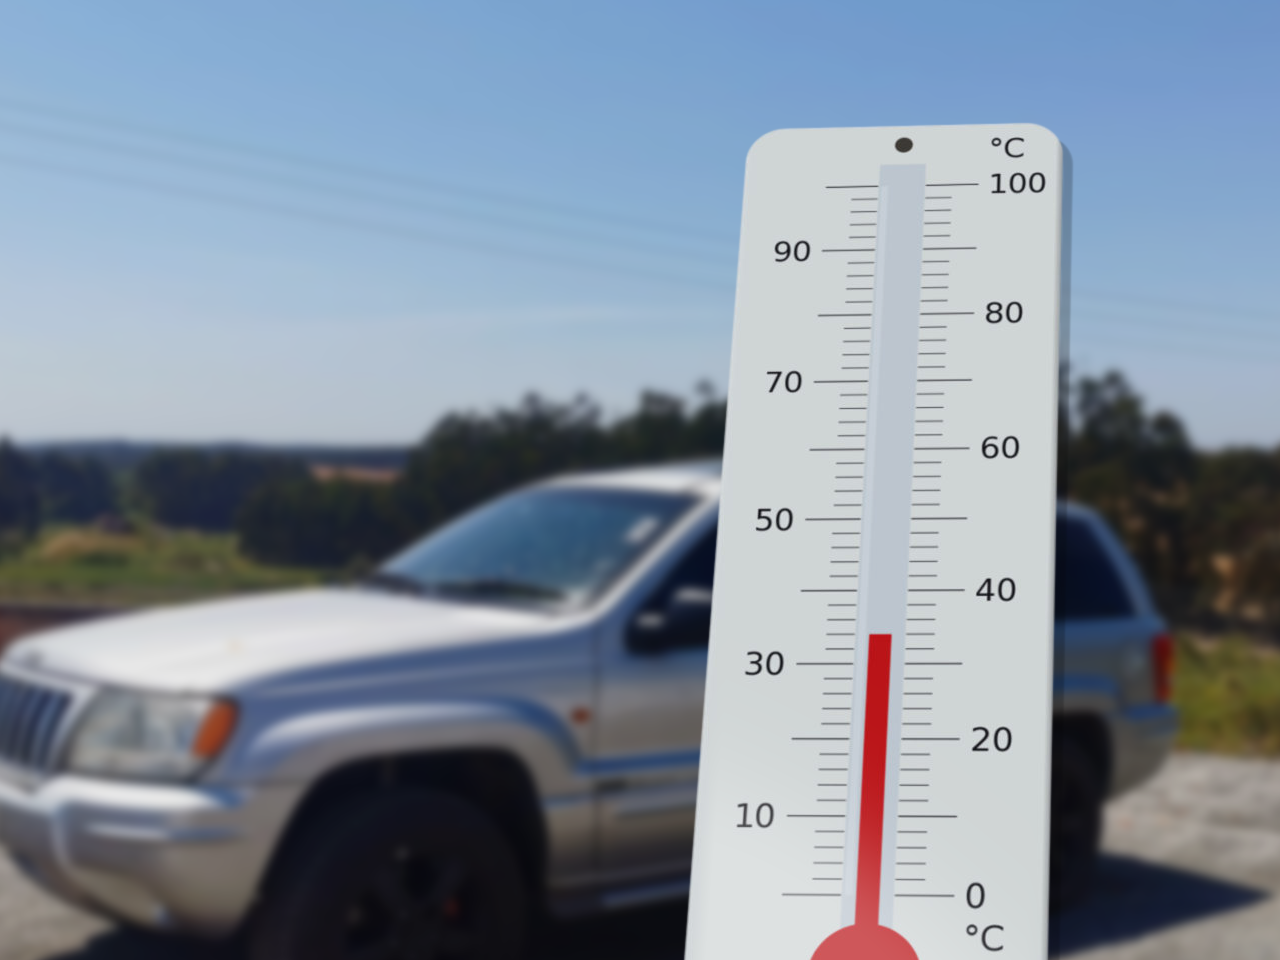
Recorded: 34 °C
